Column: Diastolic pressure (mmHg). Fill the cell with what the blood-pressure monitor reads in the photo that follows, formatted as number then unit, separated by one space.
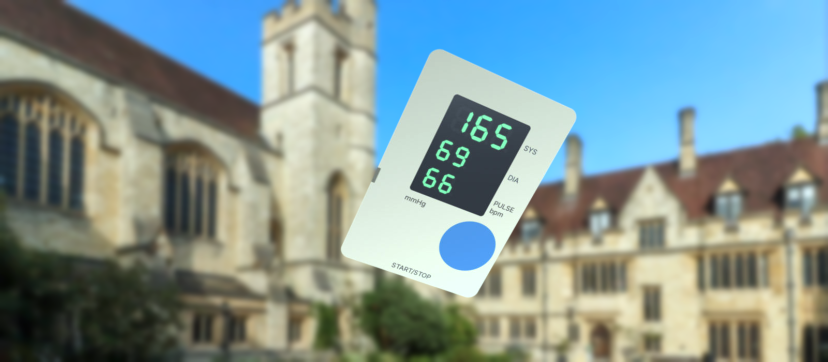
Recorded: 69 mmHg
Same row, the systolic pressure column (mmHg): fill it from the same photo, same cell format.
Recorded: 165 mmHg
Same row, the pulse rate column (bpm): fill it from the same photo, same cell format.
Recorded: 66 bpm
